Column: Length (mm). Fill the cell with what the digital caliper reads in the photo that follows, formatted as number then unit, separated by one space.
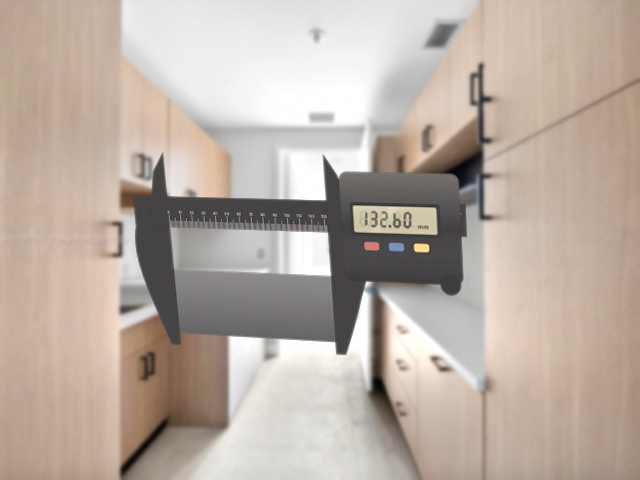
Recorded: 132.60 mm
